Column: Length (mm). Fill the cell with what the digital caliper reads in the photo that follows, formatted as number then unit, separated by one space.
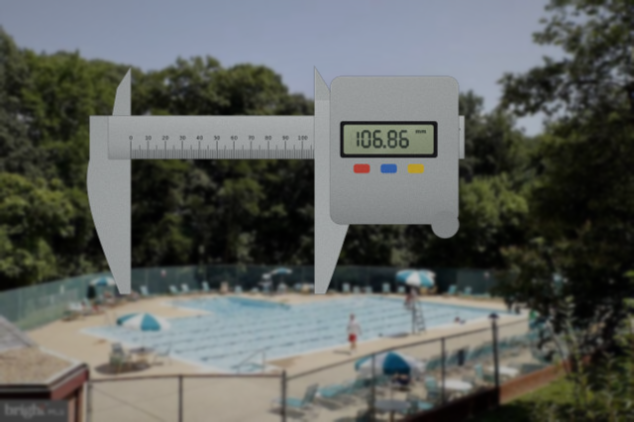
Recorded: 106.86 mm
